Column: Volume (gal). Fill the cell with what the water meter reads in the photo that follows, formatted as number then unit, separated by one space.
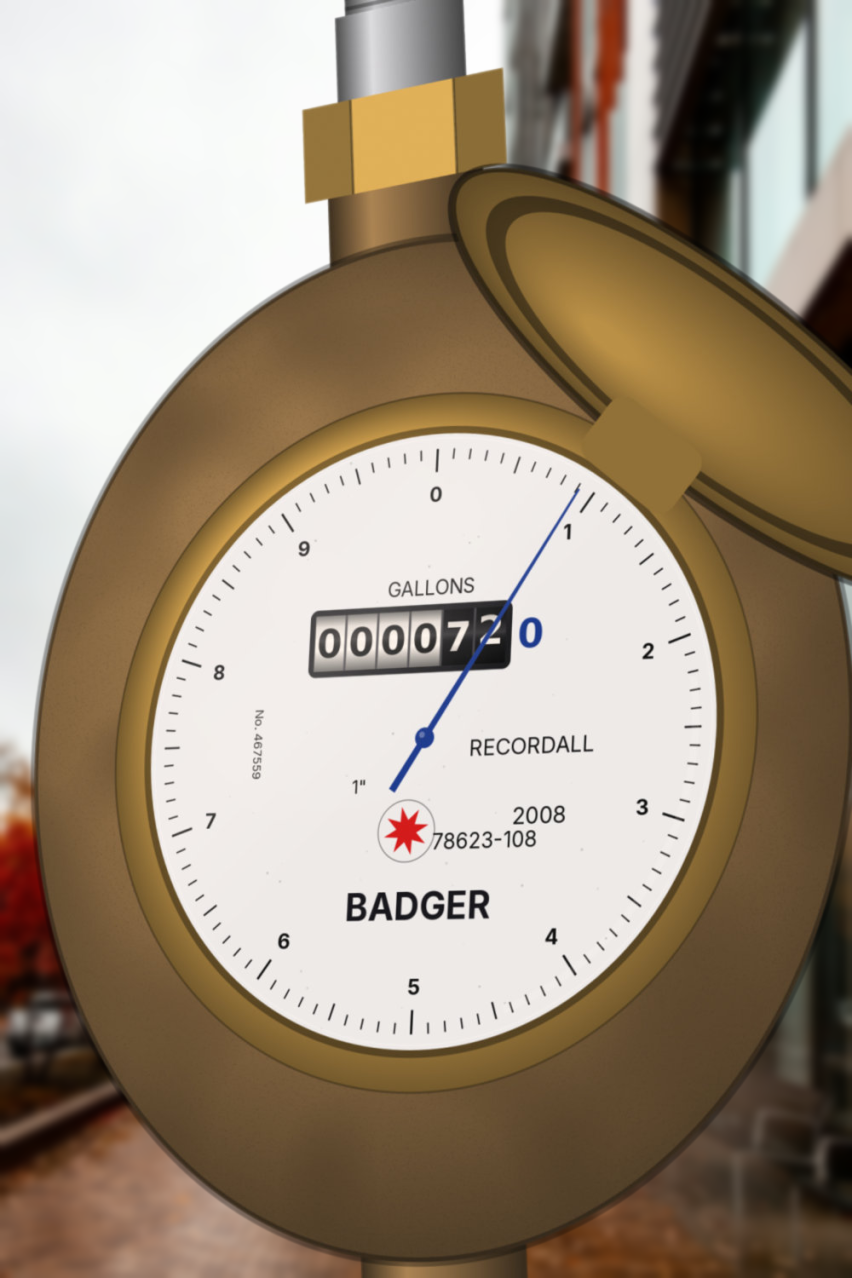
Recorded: 720.9 gal
